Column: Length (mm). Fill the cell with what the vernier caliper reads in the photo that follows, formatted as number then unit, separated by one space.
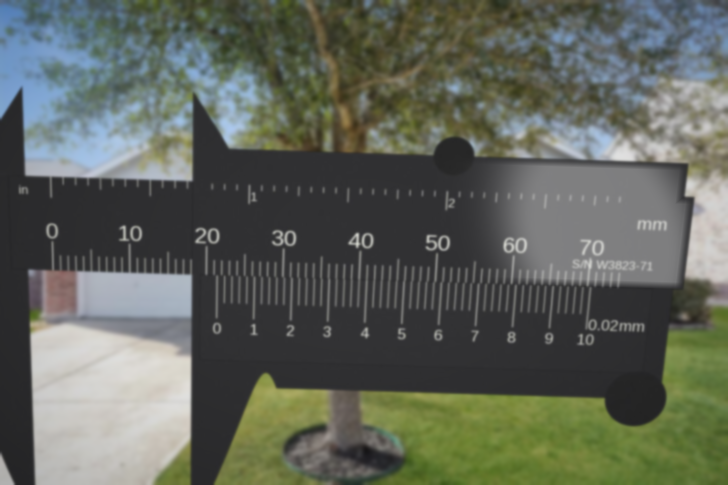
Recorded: 21.4 mm
